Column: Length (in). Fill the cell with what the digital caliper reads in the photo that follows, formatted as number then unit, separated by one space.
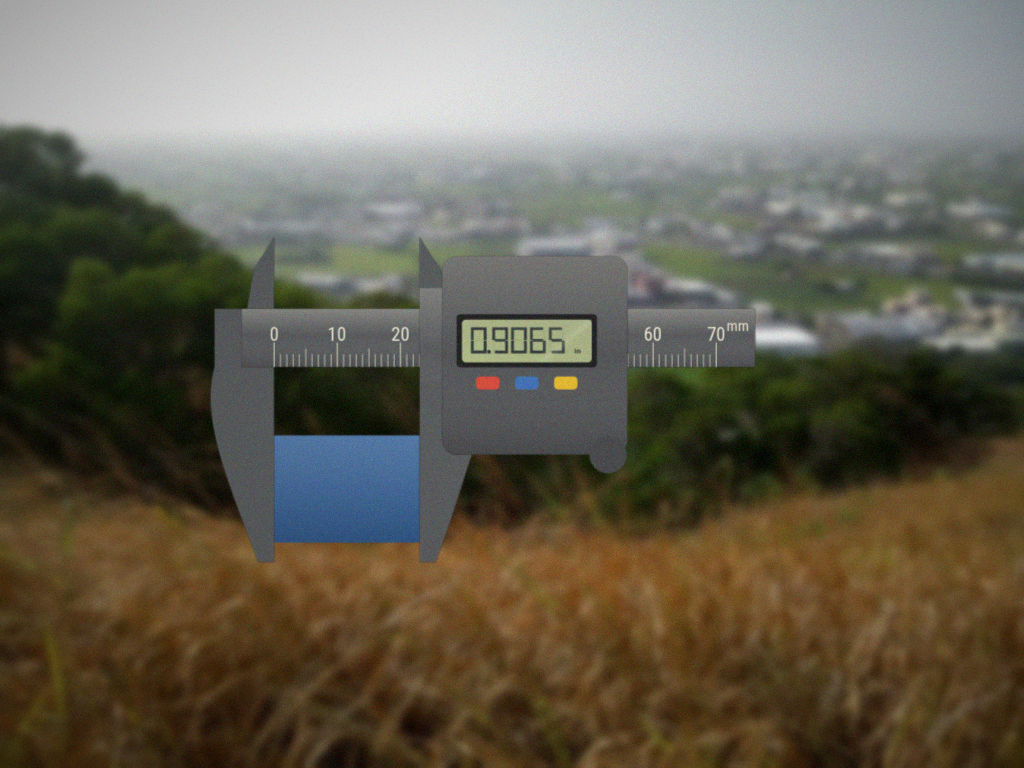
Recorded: 0.9065 in
